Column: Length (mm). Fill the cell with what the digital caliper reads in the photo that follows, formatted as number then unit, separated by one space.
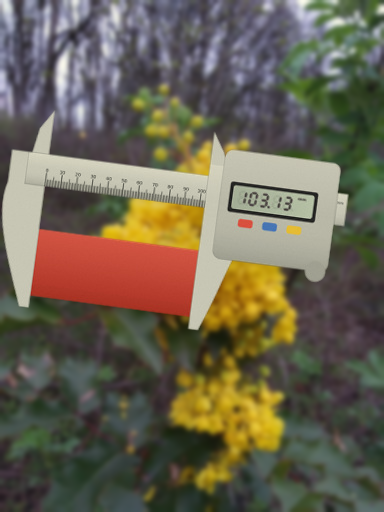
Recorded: 103.13 mm
